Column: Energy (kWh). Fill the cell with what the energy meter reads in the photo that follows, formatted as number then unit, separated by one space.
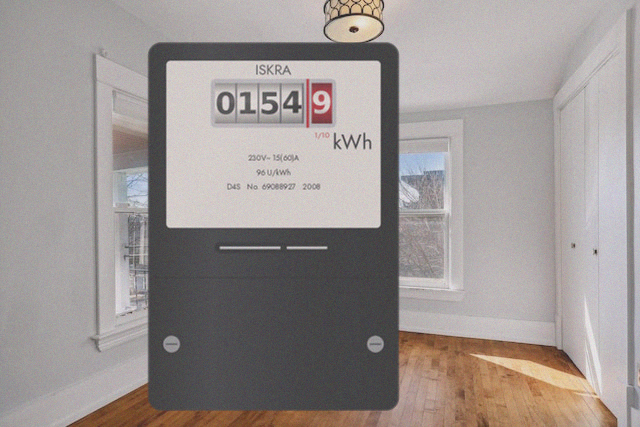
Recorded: 154.9 kWh
